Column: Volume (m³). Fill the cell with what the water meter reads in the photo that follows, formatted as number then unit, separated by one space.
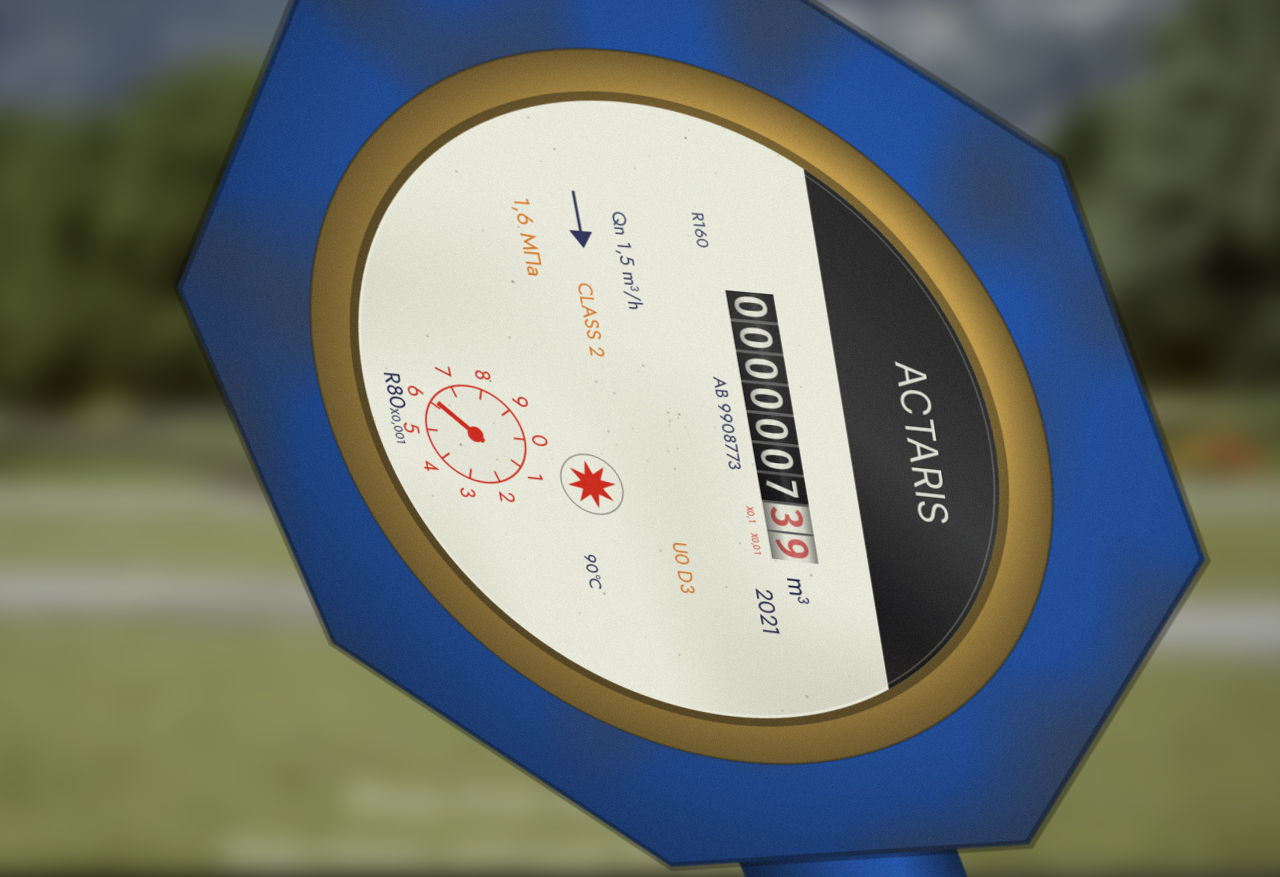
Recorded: 7.396 m³
